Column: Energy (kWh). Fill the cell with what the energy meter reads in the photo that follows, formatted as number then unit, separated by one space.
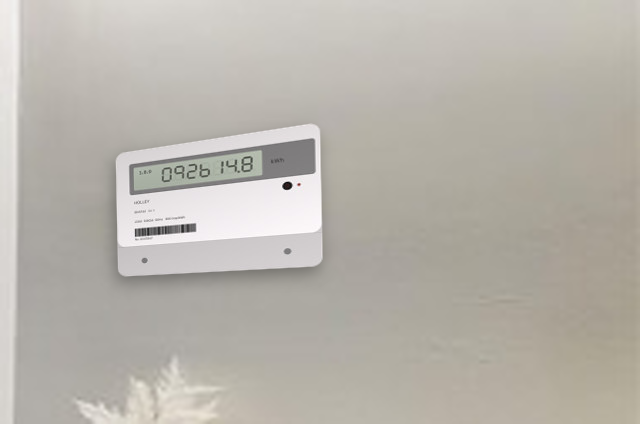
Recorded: 92614.8 kWh
